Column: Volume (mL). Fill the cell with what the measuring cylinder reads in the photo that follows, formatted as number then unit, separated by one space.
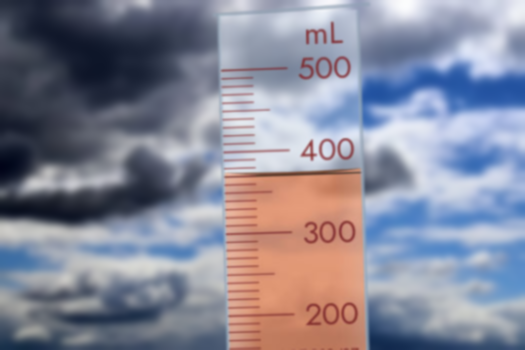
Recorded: 370 mL
